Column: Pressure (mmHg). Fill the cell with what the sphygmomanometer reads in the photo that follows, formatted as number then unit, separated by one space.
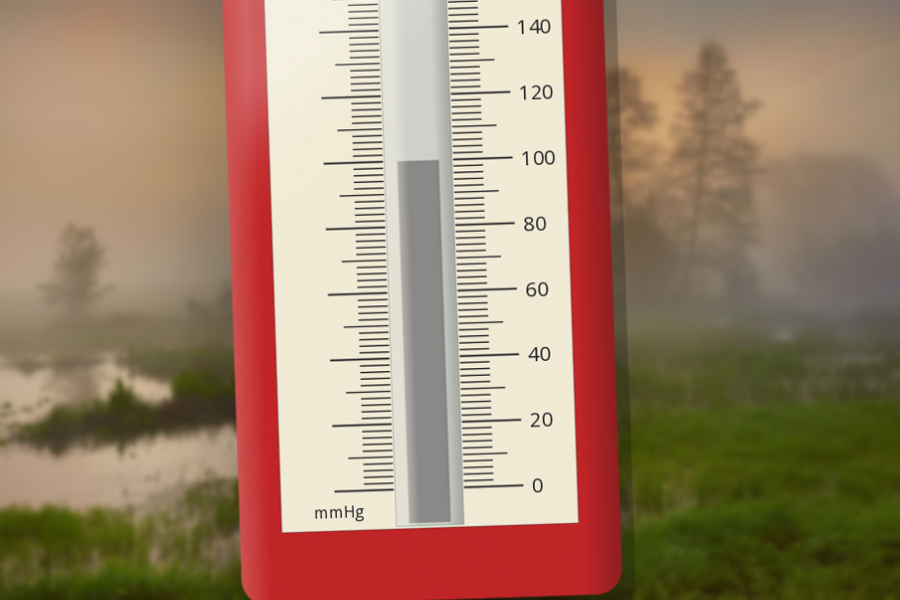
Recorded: 100 mmHg
